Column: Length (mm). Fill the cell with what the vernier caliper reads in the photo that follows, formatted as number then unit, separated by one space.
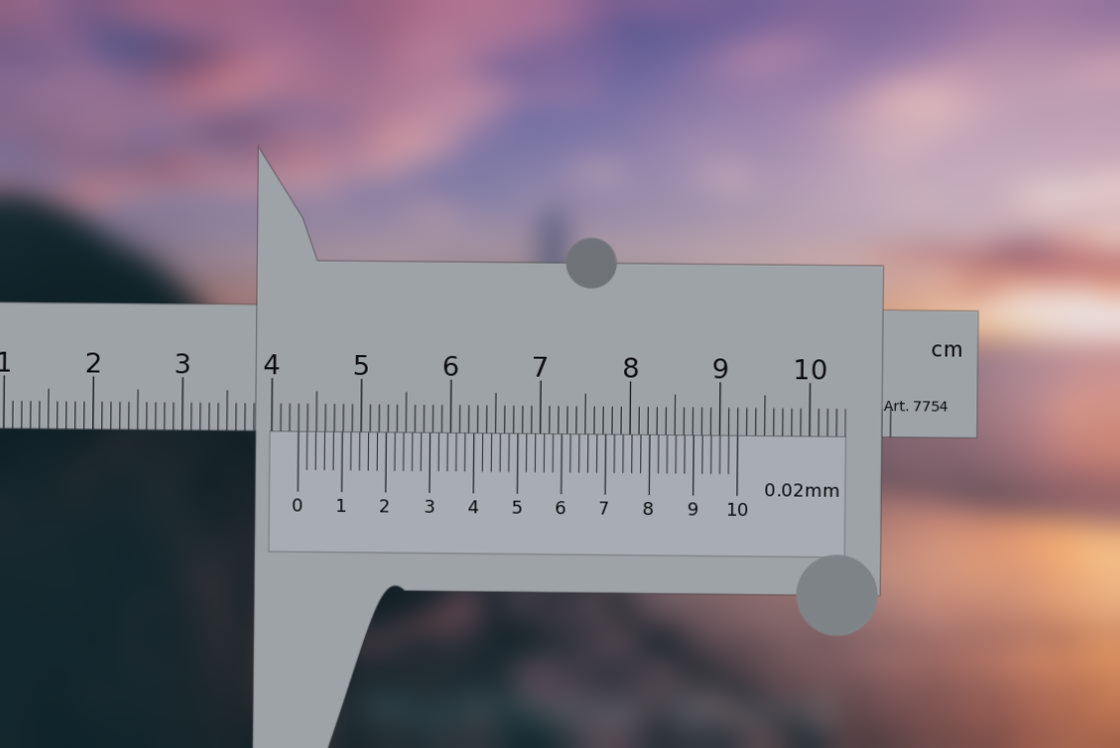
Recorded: 43.0 mm
